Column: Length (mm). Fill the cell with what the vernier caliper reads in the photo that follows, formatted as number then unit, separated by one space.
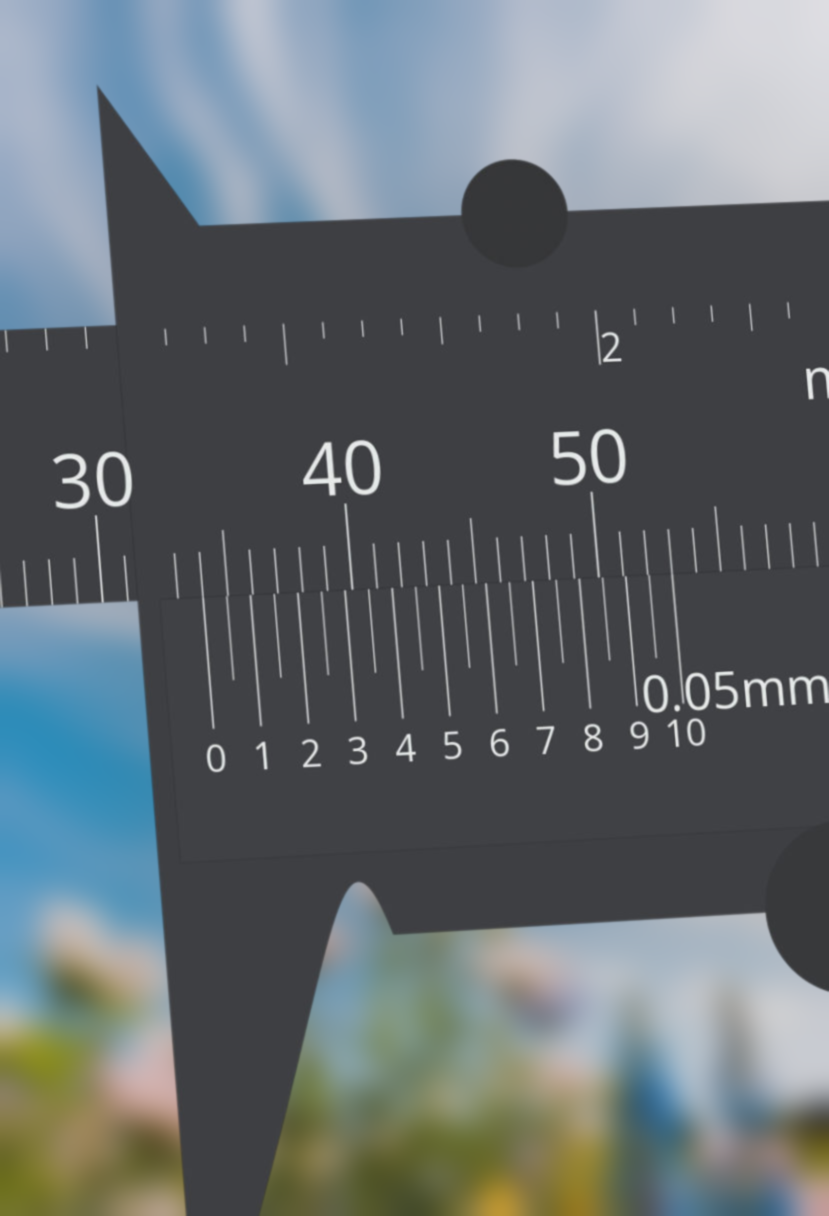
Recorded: 34.0 mm
